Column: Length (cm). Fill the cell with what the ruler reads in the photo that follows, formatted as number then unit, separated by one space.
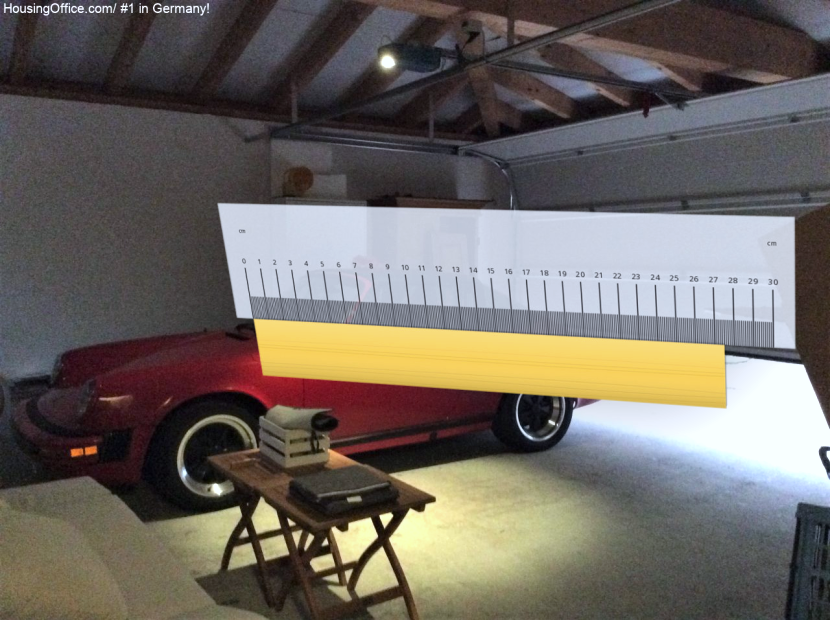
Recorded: 27.5 cm
